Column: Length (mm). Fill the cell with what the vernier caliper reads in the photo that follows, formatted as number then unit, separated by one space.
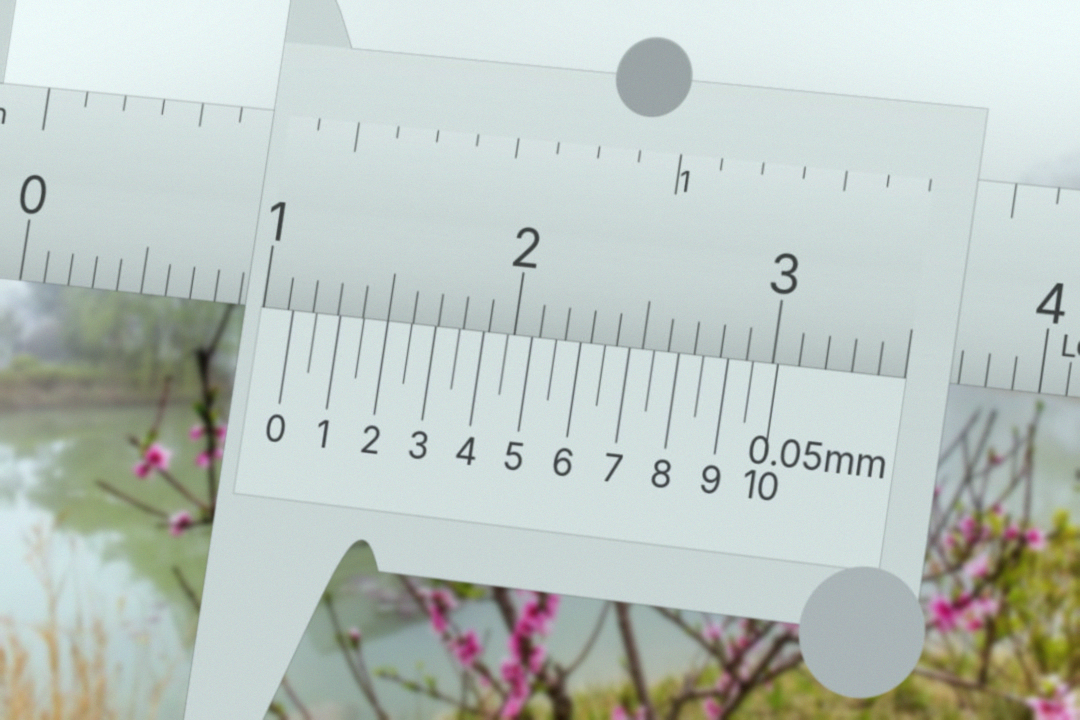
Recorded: 11.2 mm
